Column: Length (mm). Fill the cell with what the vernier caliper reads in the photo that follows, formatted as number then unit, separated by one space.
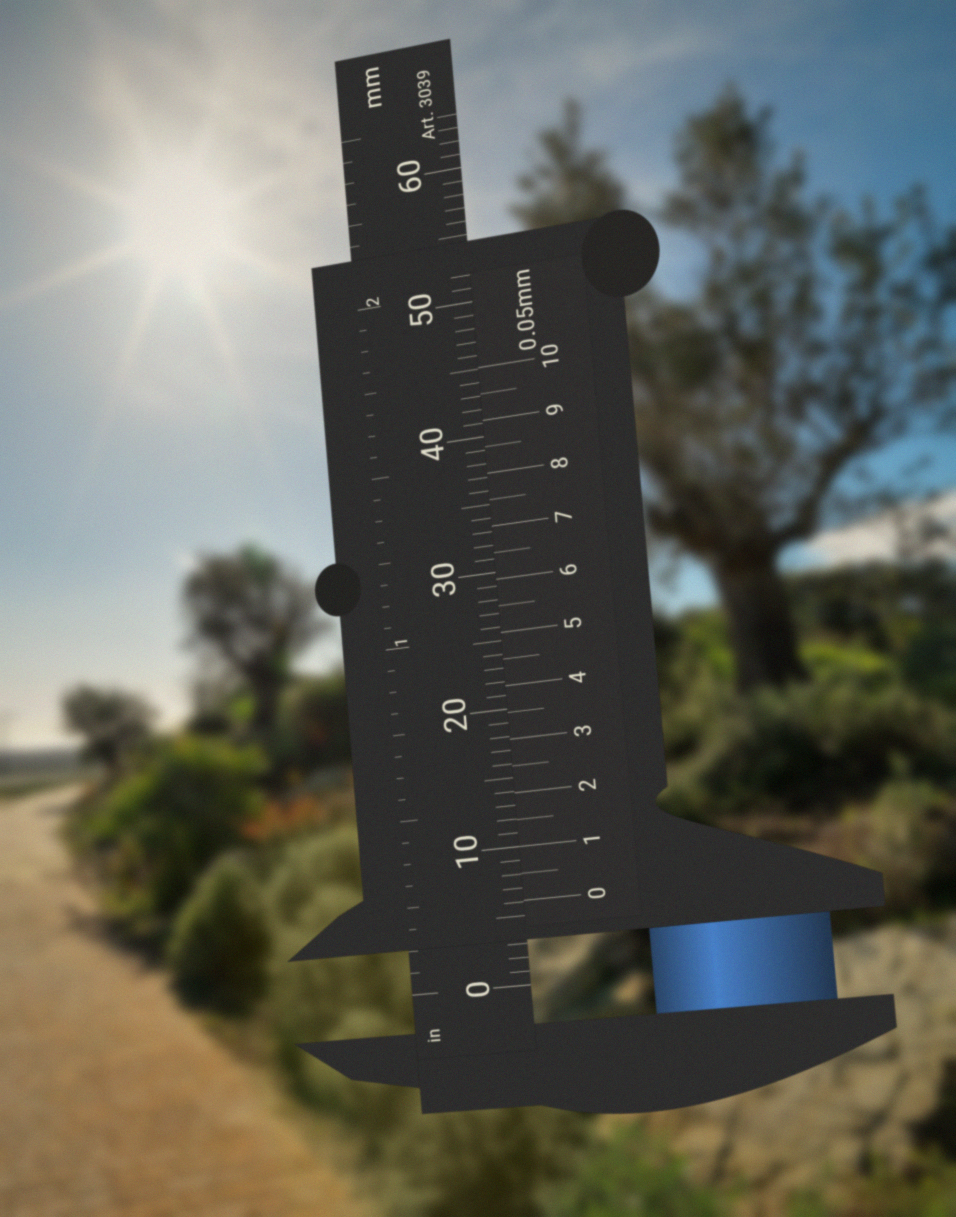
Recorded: 6.1 mm
